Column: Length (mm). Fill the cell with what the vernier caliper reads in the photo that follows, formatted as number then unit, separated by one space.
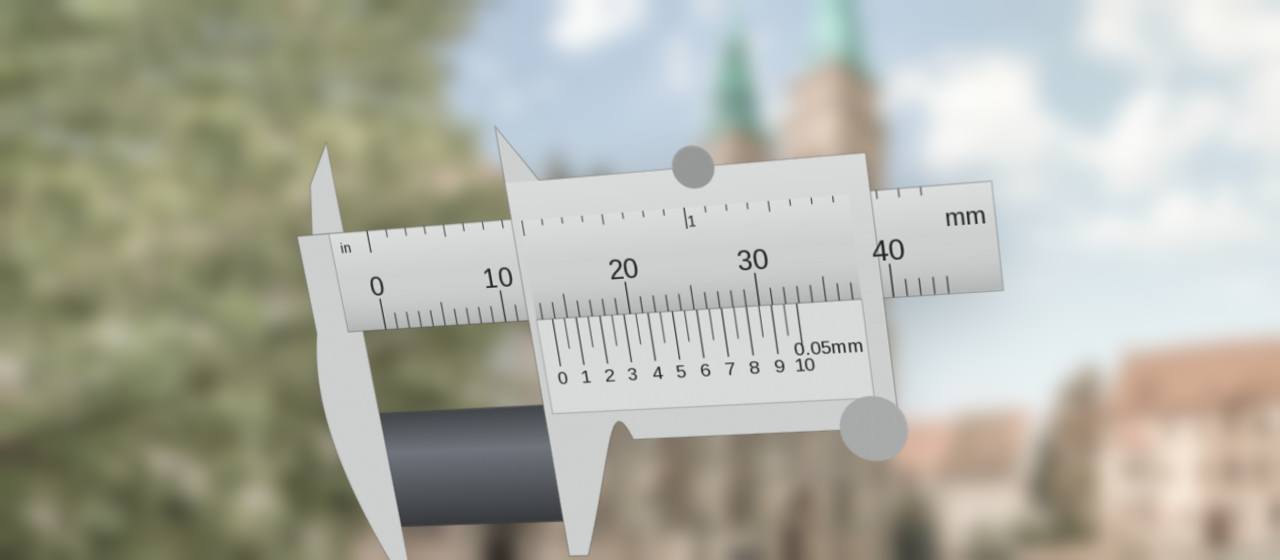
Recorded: 13.8 mm
